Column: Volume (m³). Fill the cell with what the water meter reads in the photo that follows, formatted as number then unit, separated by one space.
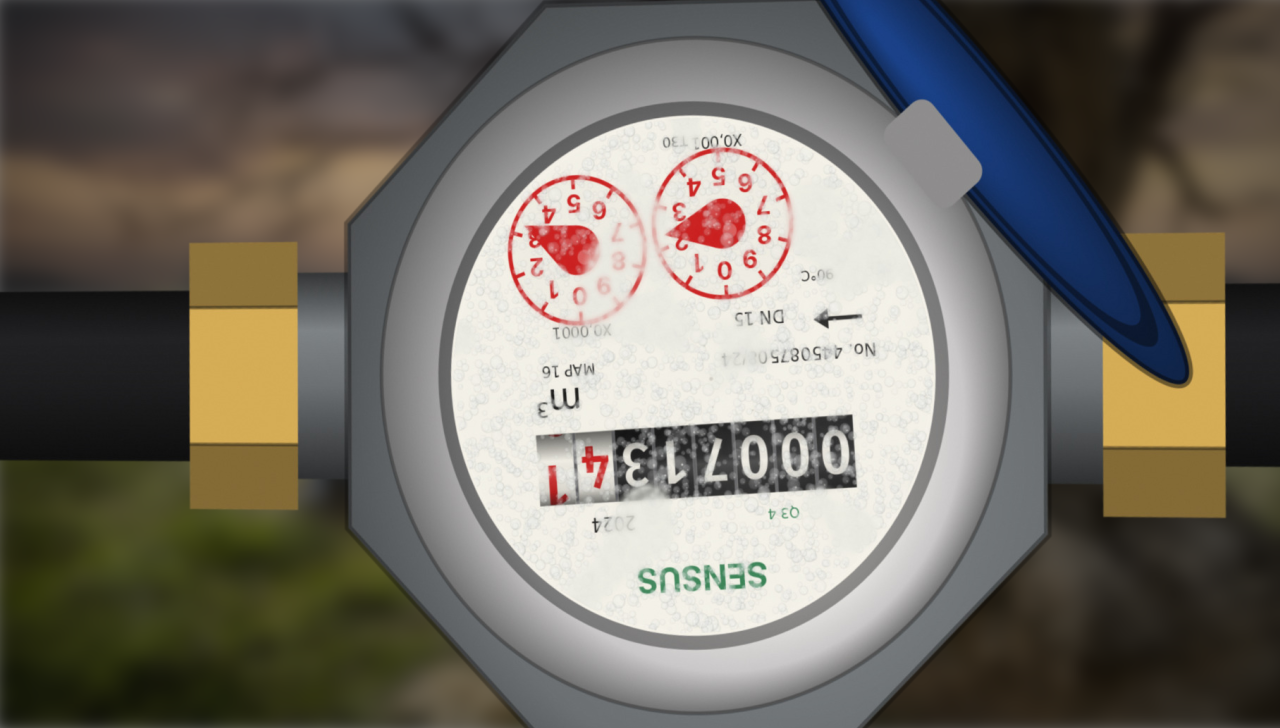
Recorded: 713.4123 m³
